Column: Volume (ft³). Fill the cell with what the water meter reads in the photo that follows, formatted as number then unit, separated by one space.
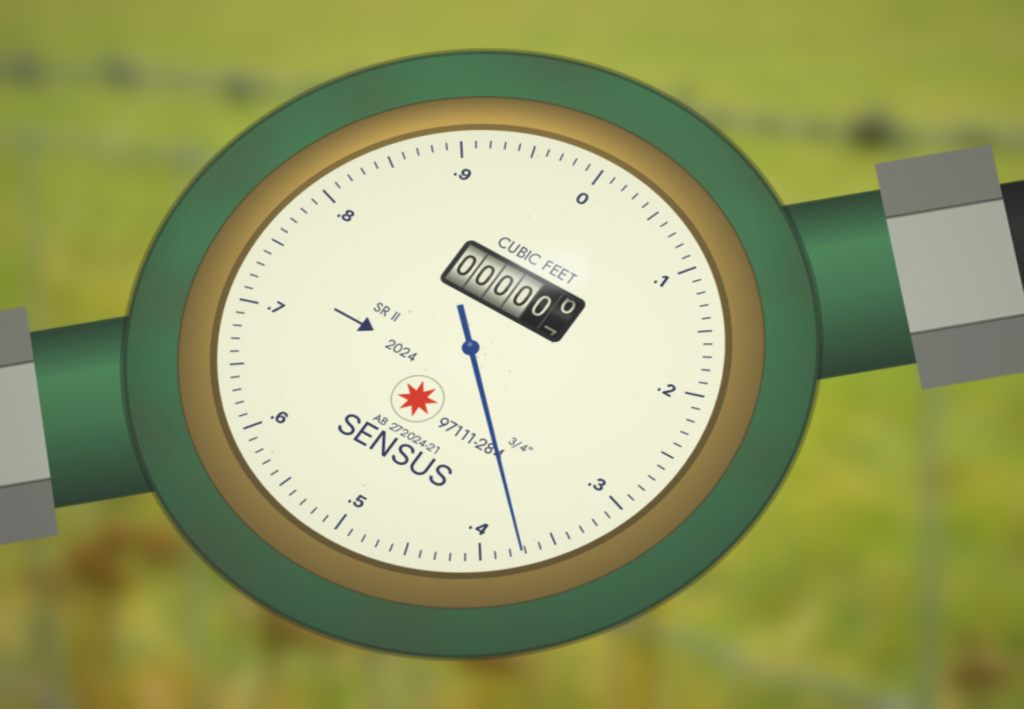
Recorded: 6.37 ft³
